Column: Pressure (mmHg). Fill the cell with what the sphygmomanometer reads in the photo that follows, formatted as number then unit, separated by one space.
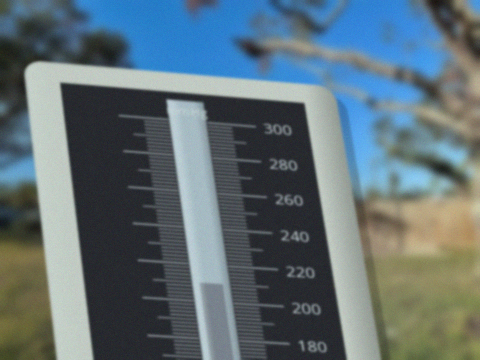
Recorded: 210 mmHg
